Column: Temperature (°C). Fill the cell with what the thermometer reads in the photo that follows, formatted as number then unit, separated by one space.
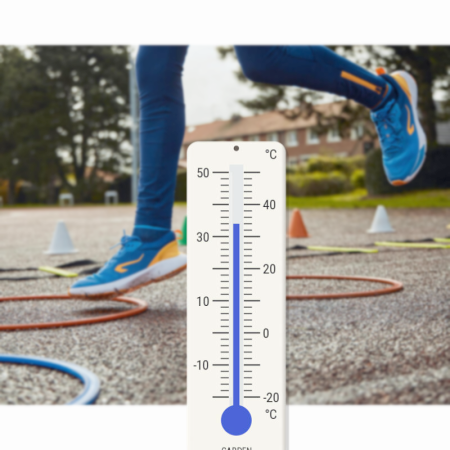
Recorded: 34 °C
